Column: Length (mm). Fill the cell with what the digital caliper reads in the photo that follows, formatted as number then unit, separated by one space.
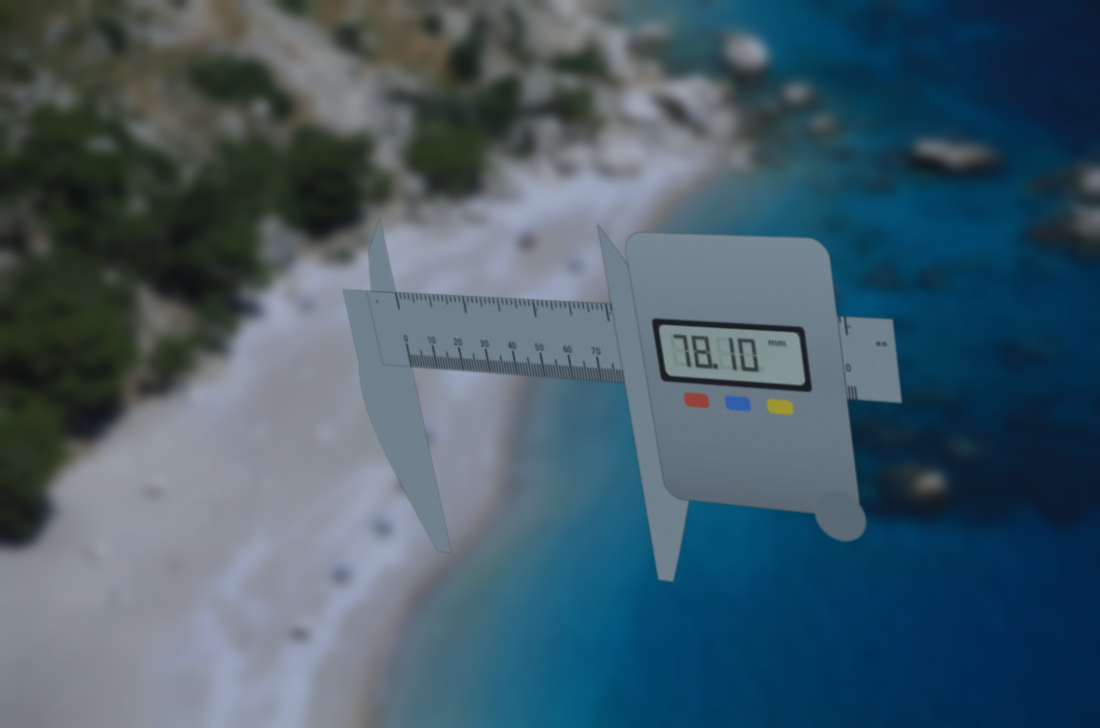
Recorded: 78.10 mm
